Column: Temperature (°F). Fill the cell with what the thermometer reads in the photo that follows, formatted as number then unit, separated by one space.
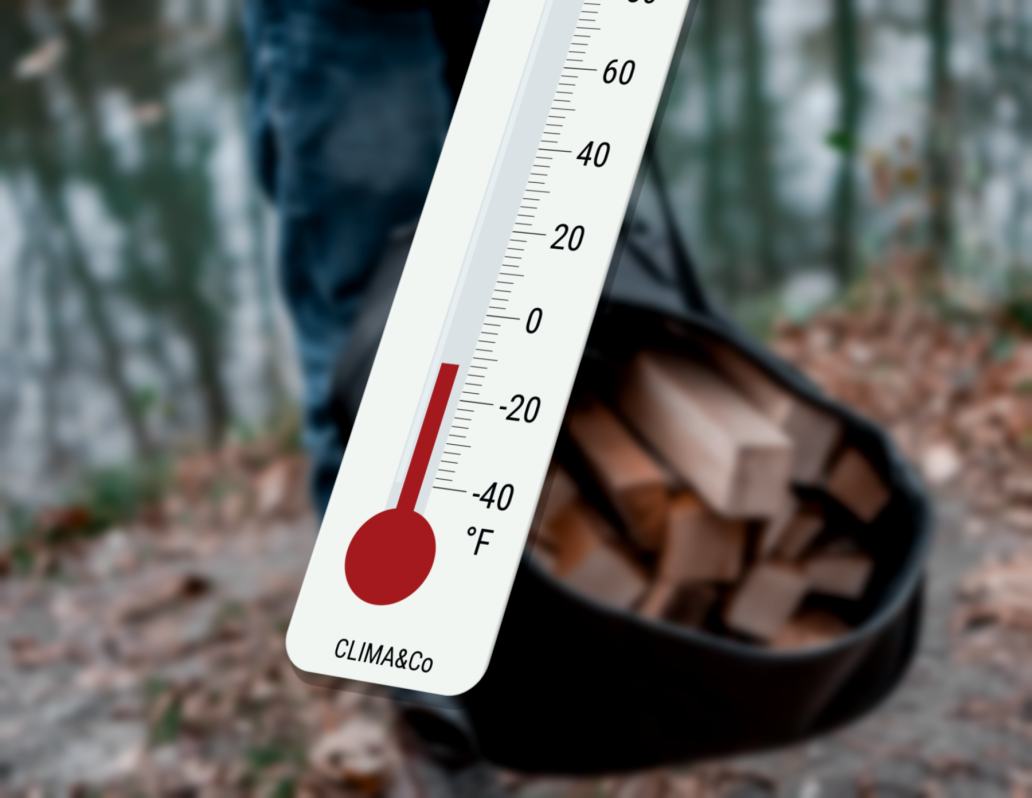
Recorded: -12 °F
